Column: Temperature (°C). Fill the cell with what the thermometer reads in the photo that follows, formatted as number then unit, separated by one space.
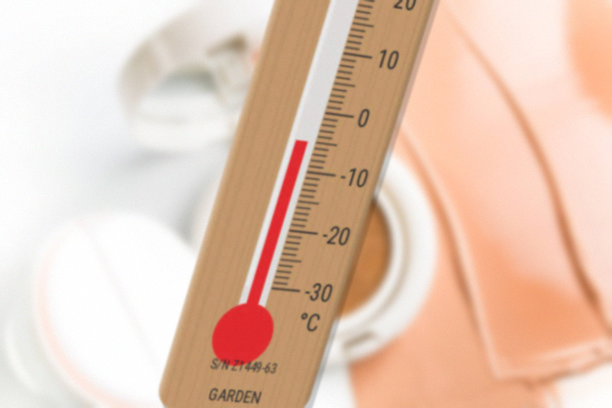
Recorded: -5 °C
